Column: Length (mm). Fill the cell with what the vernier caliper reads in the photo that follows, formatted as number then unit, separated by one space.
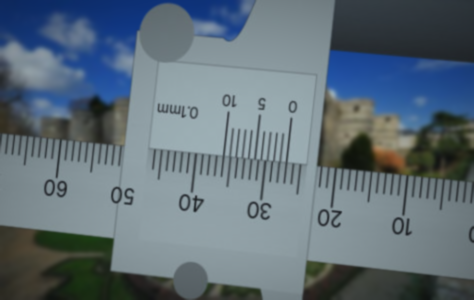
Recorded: 27.0 mm
